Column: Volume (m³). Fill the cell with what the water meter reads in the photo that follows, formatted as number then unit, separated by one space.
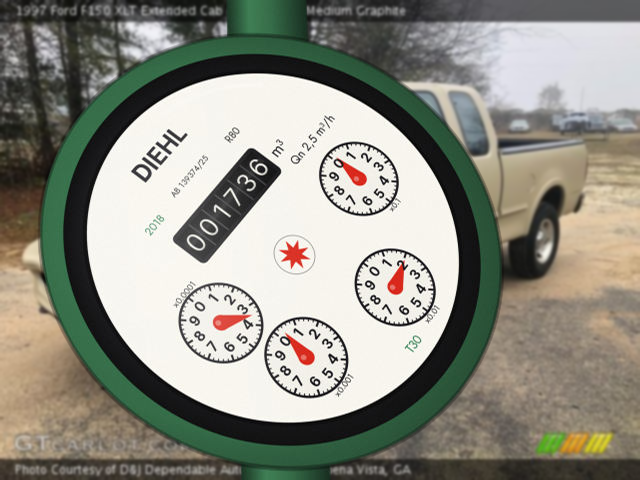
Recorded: 1736.0203 m³
